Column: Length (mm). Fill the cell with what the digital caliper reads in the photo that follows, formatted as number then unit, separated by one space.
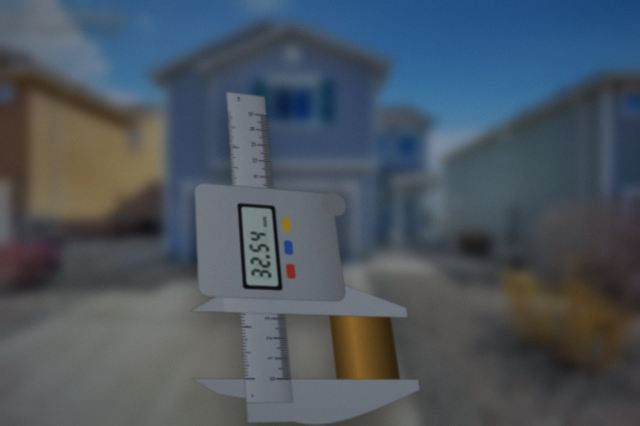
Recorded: 32.54 mm
